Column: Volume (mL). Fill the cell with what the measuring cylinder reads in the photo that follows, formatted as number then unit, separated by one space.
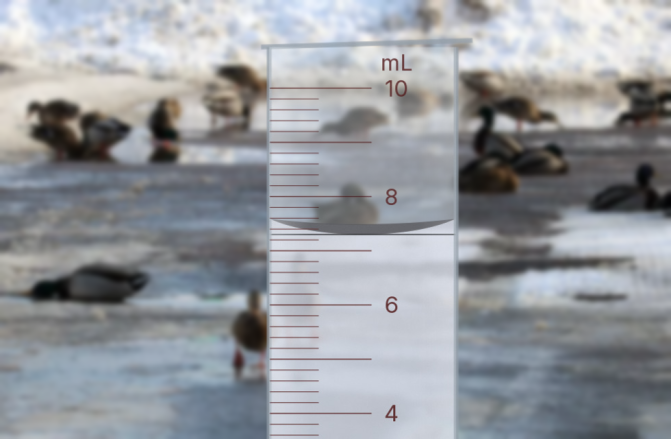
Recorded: 7.3 mL
